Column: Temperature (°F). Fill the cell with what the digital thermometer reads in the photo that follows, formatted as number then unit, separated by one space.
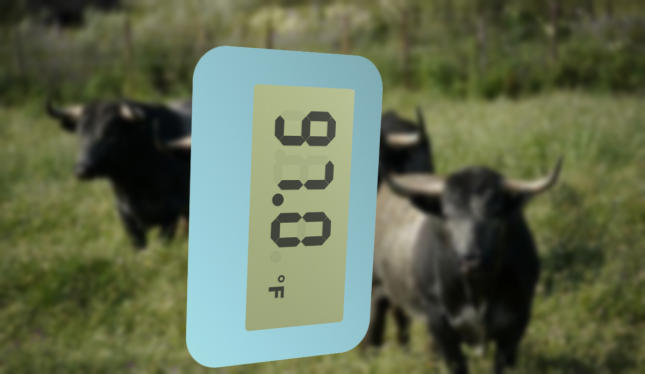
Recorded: 97.0 °F
